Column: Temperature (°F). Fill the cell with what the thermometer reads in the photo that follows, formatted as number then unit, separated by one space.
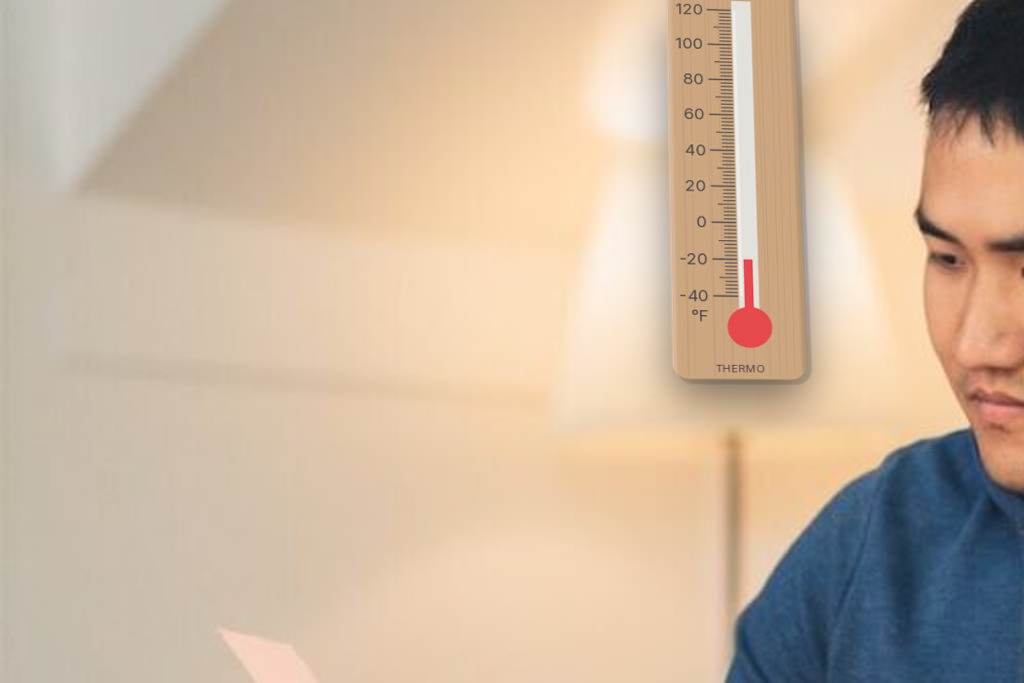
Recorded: -20 °F
